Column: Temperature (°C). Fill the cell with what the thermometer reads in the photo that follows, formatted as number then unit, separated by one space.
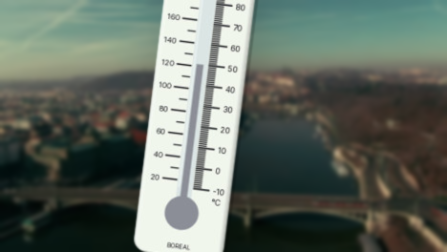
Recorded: 50 °C
